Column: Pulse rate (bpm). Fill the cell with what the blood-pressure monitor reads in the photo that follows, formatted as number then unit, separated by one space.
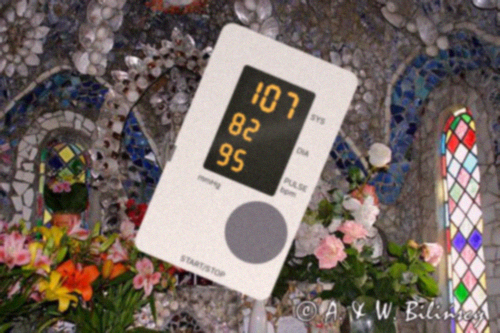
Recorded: 95 bpm
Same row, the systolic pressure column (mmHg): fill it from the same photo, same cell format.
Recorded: 107 mmHg
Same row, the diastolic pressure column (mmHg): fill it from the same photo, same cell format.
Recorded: 82 mmHg
